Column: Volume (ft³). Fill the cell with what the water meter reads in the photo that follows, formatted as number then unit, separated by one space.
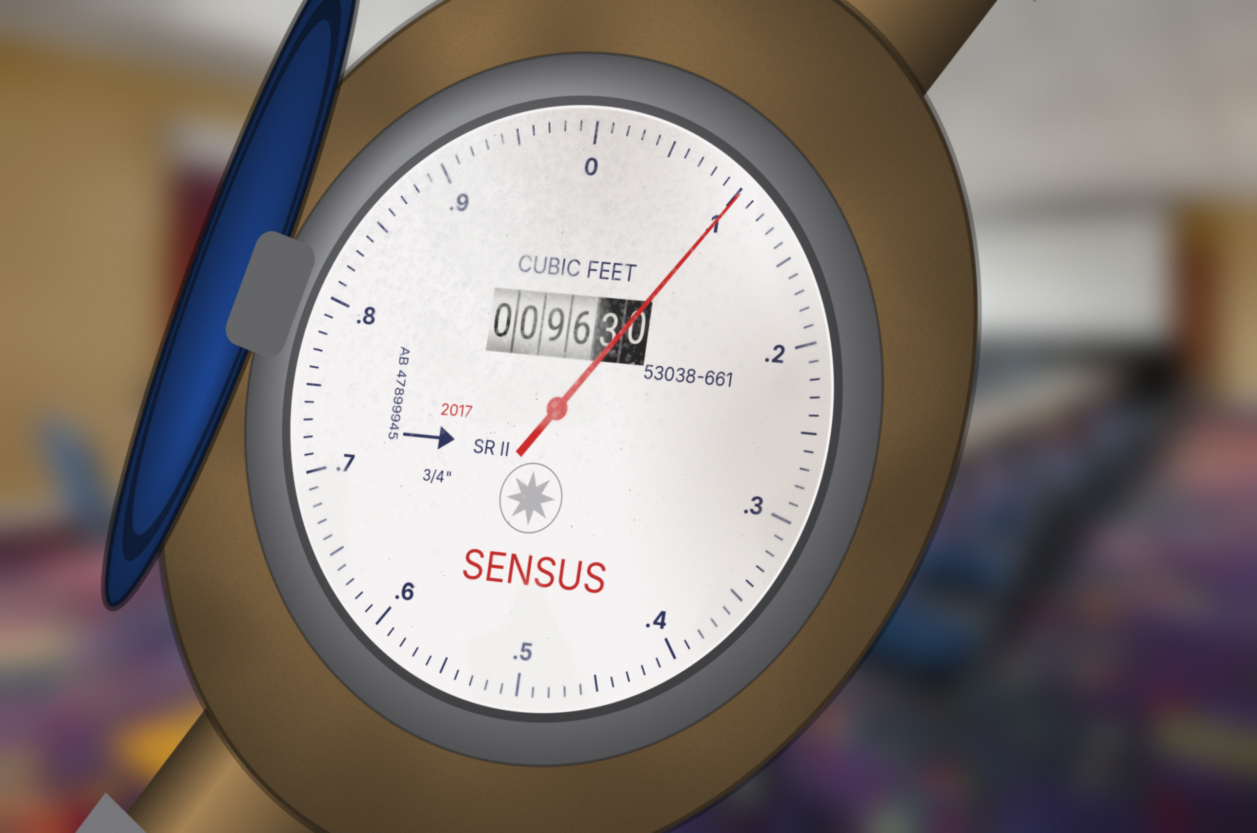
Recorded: 9630.10 ft³
